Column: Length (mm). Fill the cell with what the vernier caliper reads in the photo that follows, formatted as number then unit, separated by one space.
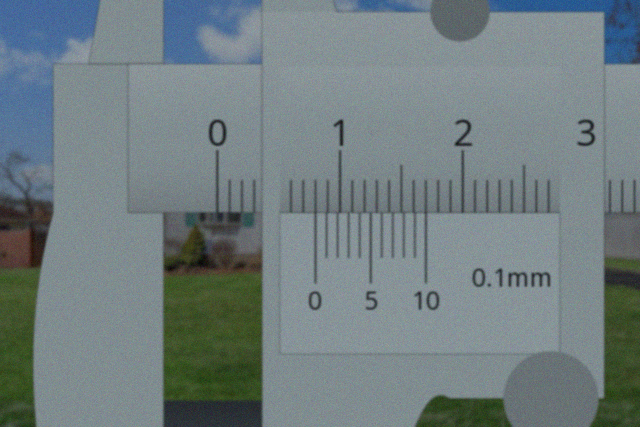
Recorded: 8.0 mm
